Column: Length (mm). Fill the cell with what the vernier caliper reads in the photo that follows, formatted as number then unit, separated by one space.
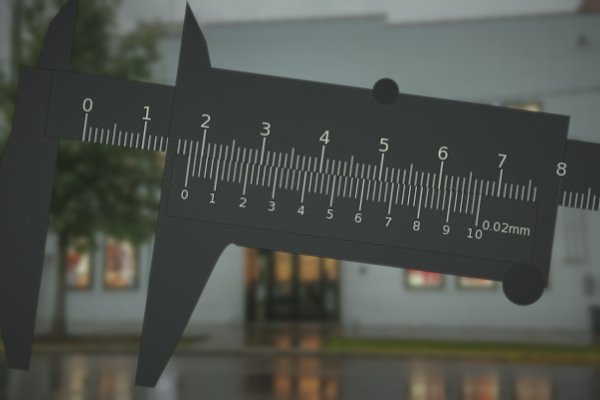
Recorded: 18.0 mm
